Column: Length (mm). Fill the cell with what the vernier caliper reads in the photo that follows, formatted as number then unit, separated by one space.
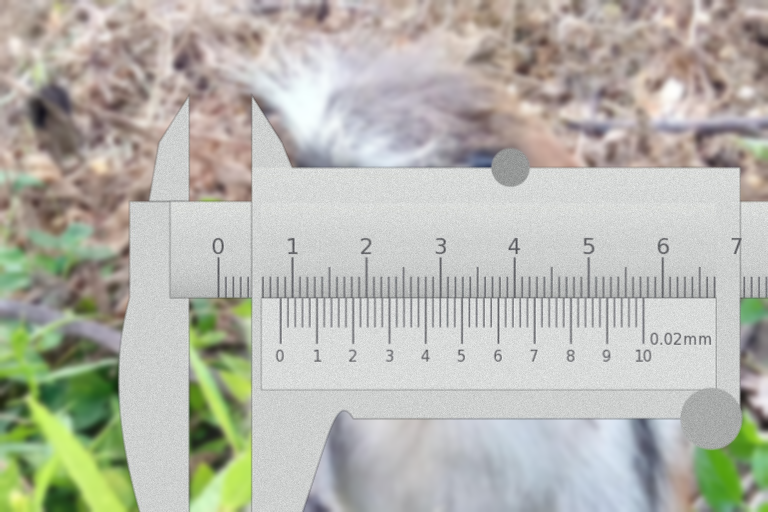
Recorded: 8.4 mm
